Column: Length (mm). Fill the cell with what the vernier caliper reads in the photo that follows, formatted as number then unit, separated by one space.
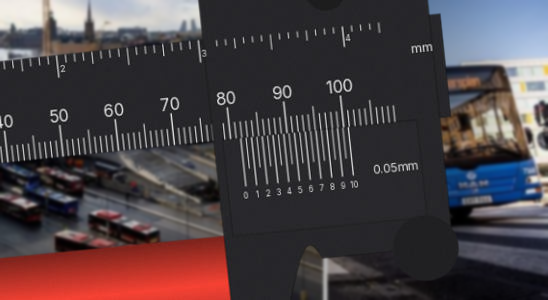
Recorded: 81.8 mm
